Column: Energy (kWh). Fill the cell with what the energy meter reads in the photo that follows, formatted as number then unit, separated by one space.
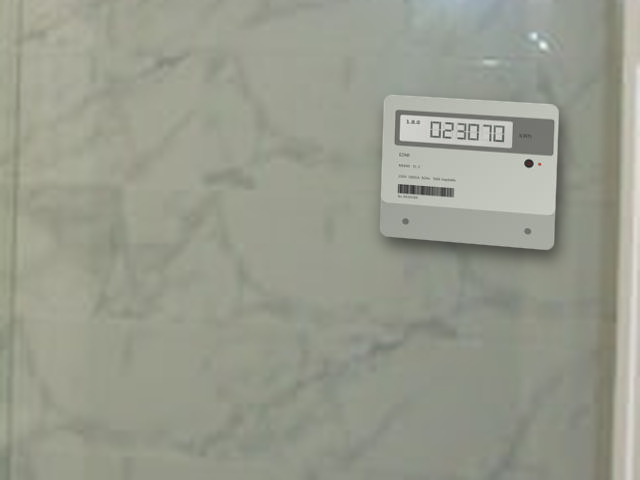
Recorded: 23070 kWh
